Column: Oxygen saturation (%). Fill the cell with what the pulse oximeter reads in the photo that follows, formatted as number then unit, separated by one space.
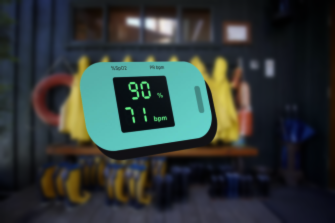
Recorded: 90 %
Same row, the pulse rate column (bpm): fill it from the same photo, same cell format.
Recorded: 71 bpm
